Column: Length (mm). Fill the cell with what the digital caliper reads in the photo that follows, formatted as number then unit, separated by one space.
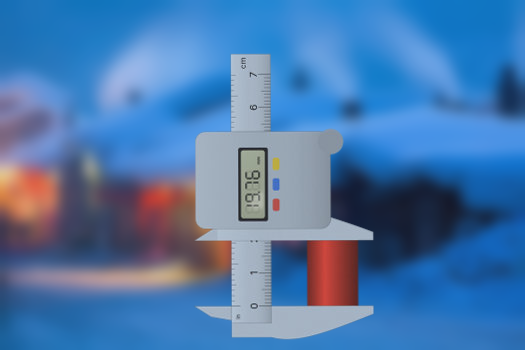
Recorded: 19.76 mm
